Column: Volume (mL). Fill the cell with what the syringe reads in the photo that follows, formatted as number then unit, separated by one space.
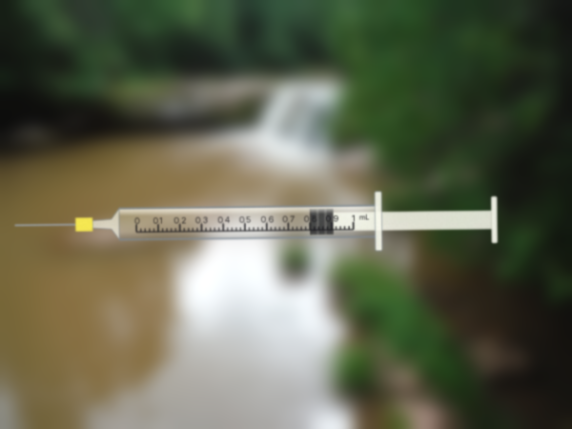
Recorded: 0.8 mL
